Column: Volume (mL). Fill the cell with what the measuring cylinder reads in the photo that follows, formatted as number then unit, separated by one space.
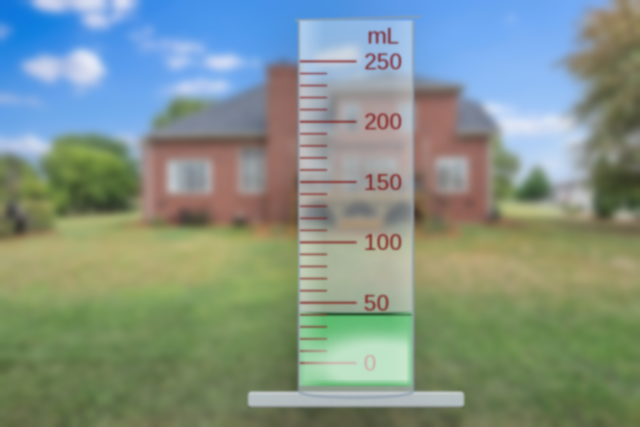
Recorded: 40 mL
